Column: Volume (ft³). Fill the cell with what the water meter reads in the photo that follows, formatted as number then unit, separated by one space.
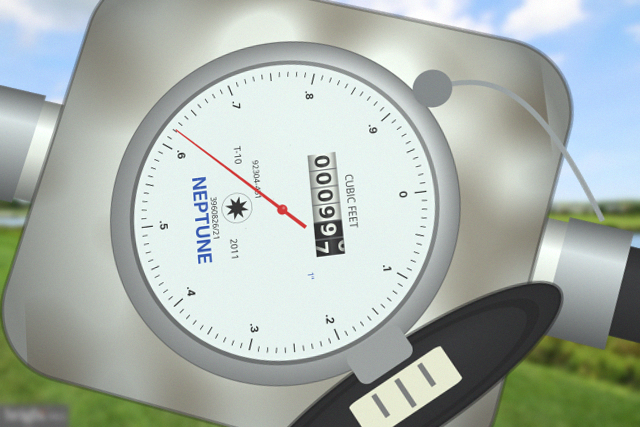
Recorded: 996.62 ft³
